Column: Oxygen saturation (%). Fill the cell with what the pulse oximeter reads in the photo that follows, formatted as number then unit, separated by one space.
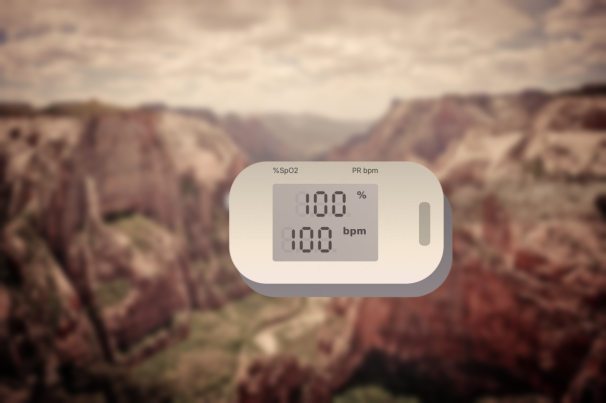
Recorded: 100 %
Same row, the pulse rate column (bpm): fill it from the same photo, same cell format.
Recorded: 100 bpm
